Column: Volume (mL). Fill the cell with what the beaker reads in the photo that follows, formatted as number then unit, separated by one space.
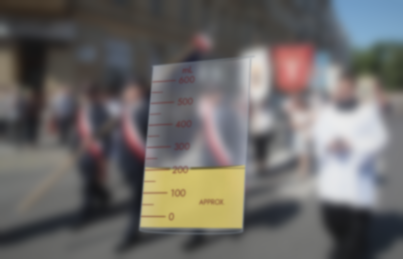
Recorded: 200 mL
